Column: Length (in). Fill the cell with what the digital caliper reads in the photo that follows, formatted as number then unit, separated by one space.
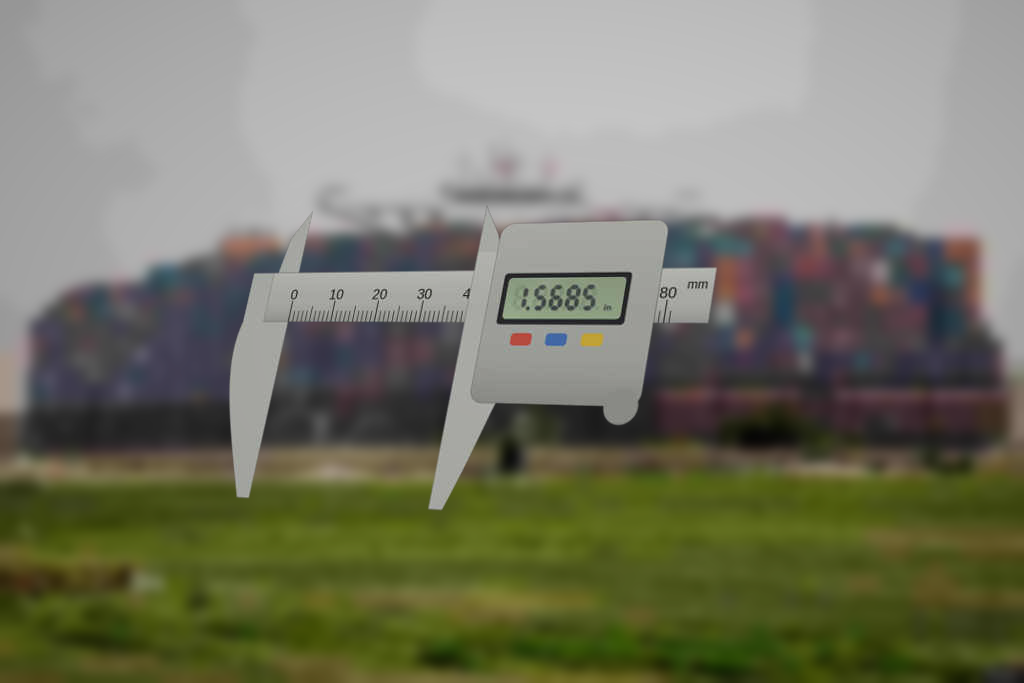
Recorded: 1.5685 in
